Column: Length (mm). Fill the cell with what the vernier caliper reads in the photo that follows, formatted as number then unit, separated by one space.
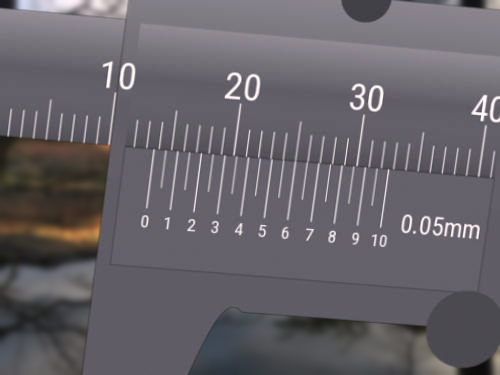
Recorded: 13.6 mm
